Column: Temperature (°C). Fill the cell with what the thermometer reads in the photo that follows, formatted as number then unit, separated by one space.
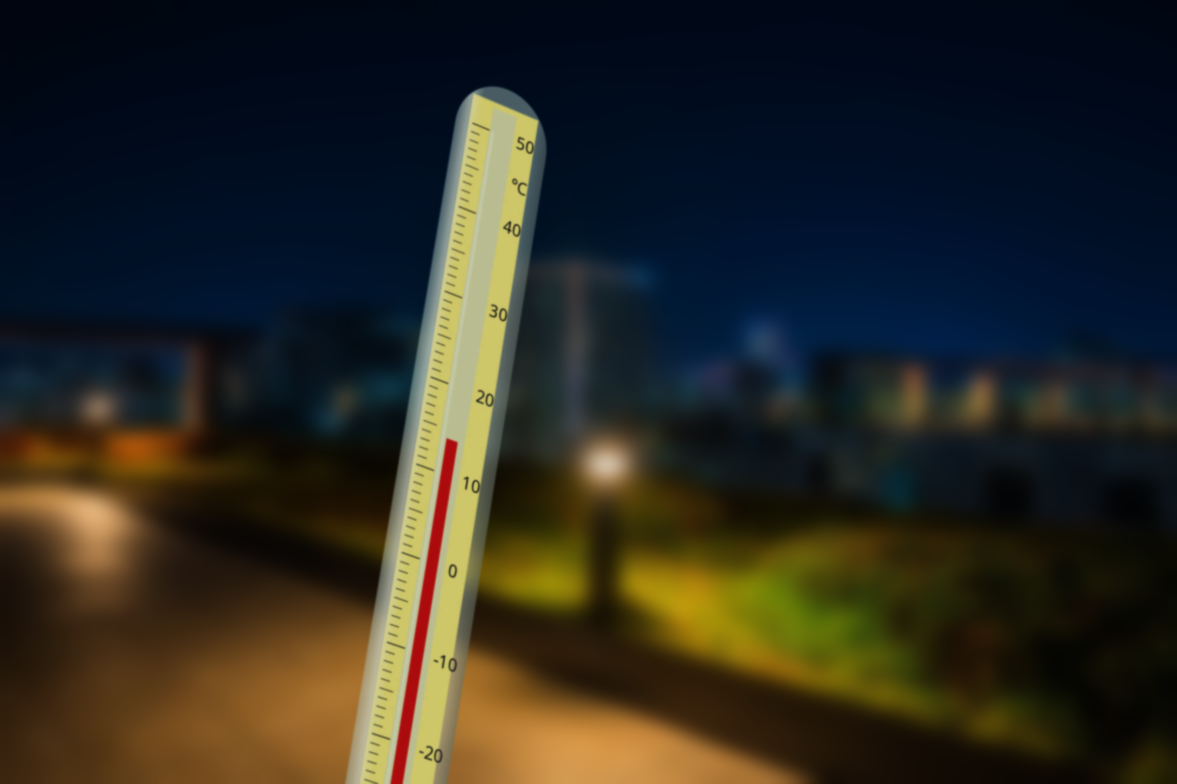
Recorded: 14 °C
